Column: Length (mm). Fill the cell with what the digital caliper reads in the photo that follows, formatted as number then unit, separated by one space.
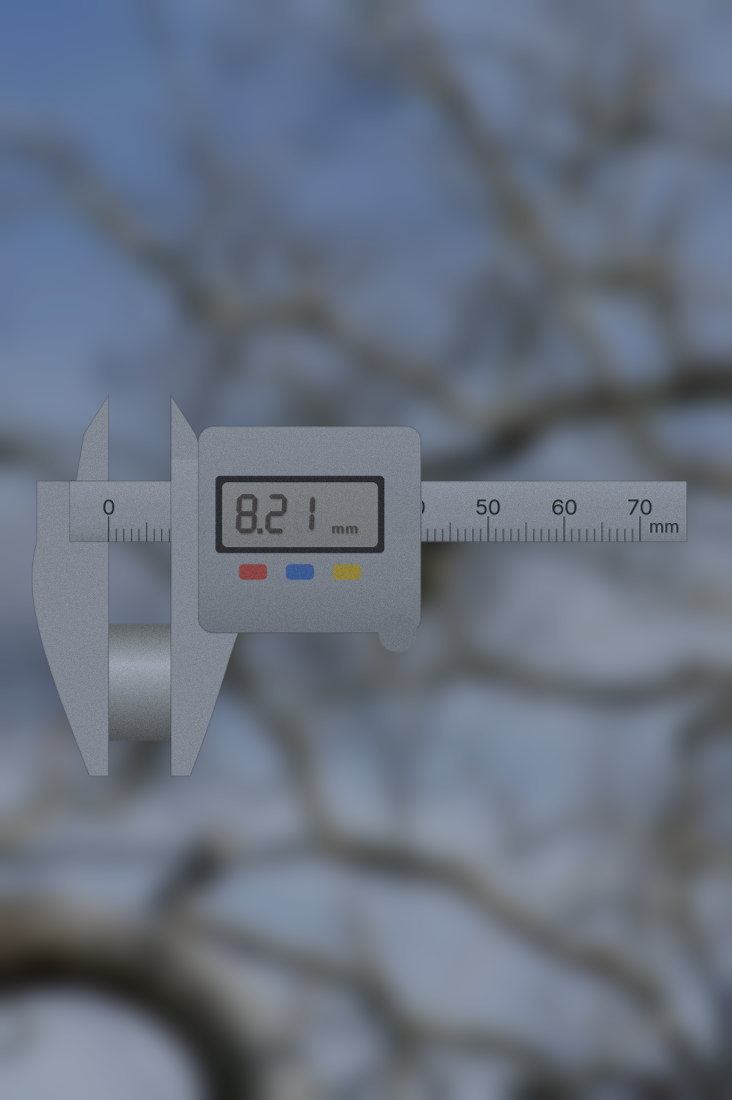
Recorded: 8.21 mm
